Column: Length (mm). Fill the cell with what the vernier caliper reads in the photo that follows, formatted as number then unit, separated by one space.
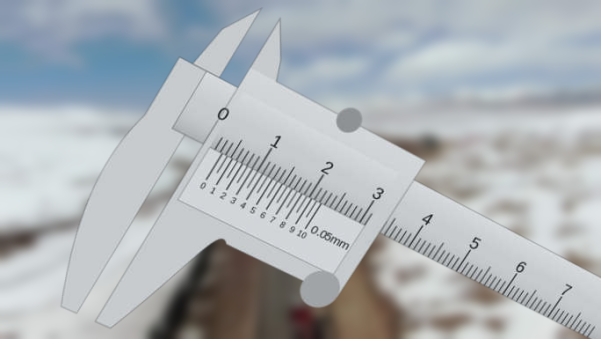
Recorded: 3.4 mm
